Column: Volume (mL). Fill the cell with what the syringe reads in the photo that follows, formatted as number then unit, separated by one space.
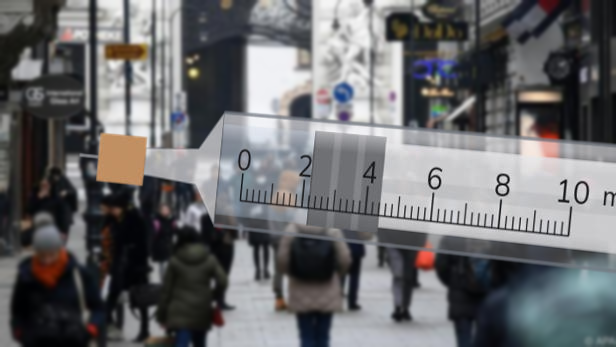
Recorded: 2.2 mL
